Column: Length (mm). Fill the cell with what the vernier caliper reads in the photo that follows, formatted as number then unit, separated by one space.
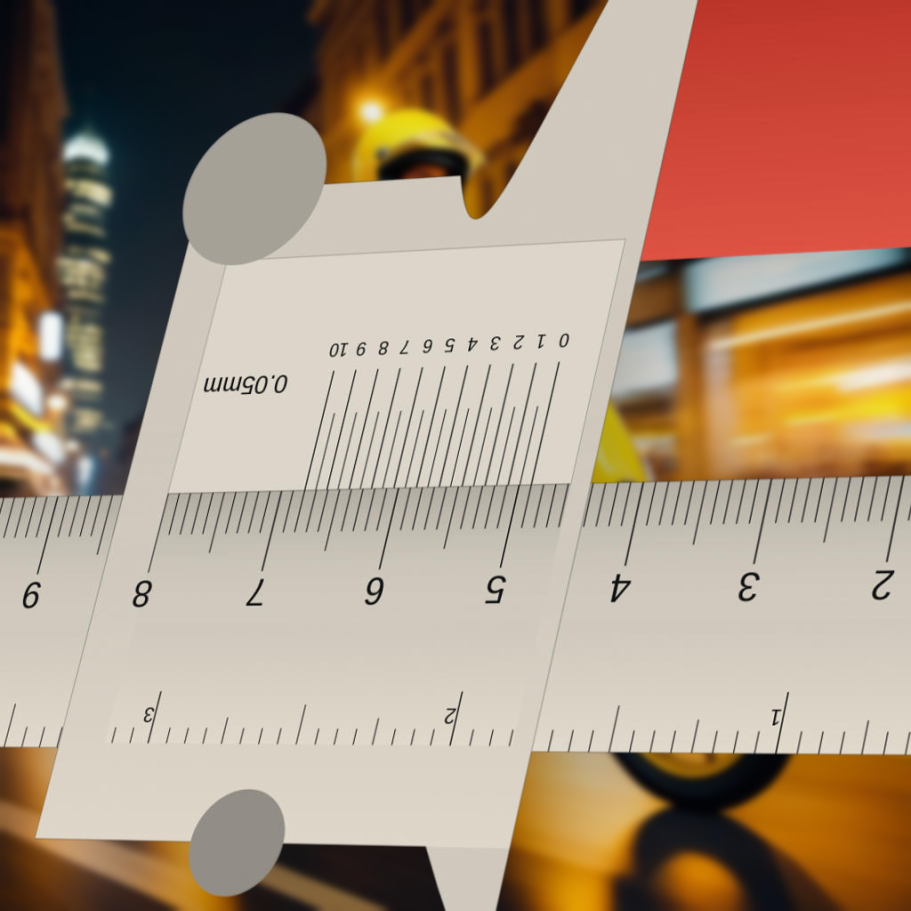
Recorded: 49.0 mm
